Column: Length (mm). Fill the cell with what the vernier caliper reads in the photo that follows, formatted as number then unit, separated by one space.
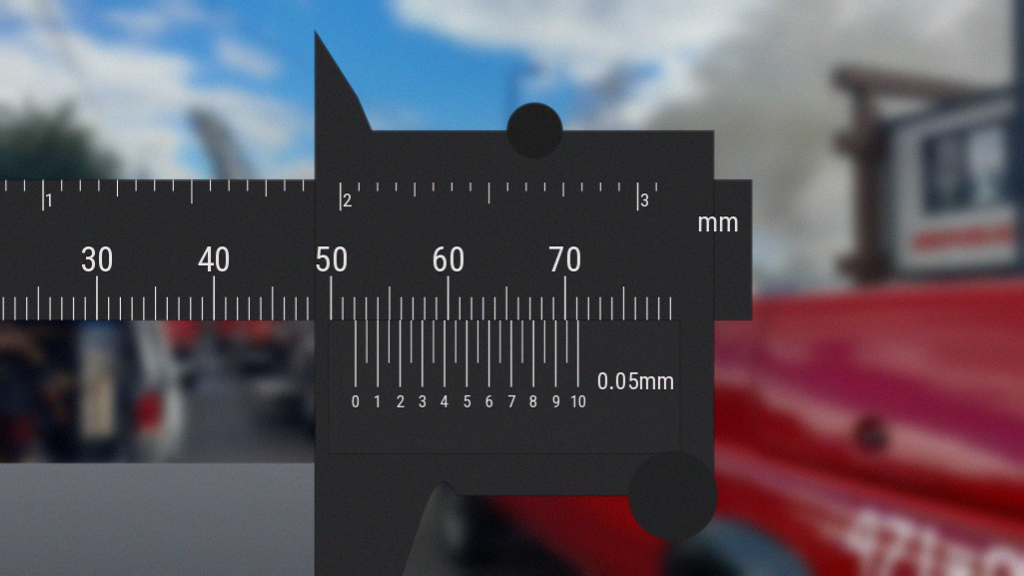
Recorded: 52.1 mm
